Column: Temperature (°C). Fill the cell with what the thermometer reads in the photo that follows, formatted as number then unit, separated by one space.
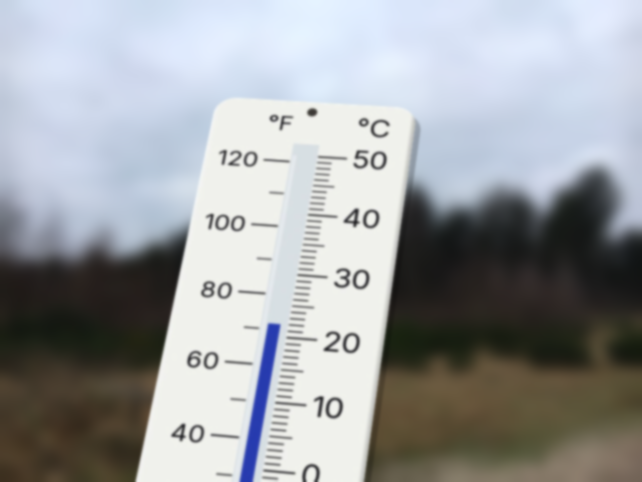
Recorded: 22 °C
